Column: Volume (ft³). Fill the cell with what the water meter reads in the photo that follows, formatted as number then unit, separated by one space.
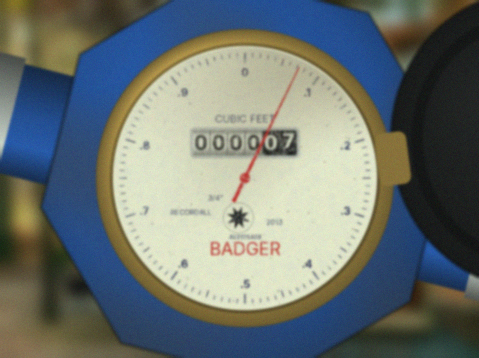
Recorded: 7.07 ft³
